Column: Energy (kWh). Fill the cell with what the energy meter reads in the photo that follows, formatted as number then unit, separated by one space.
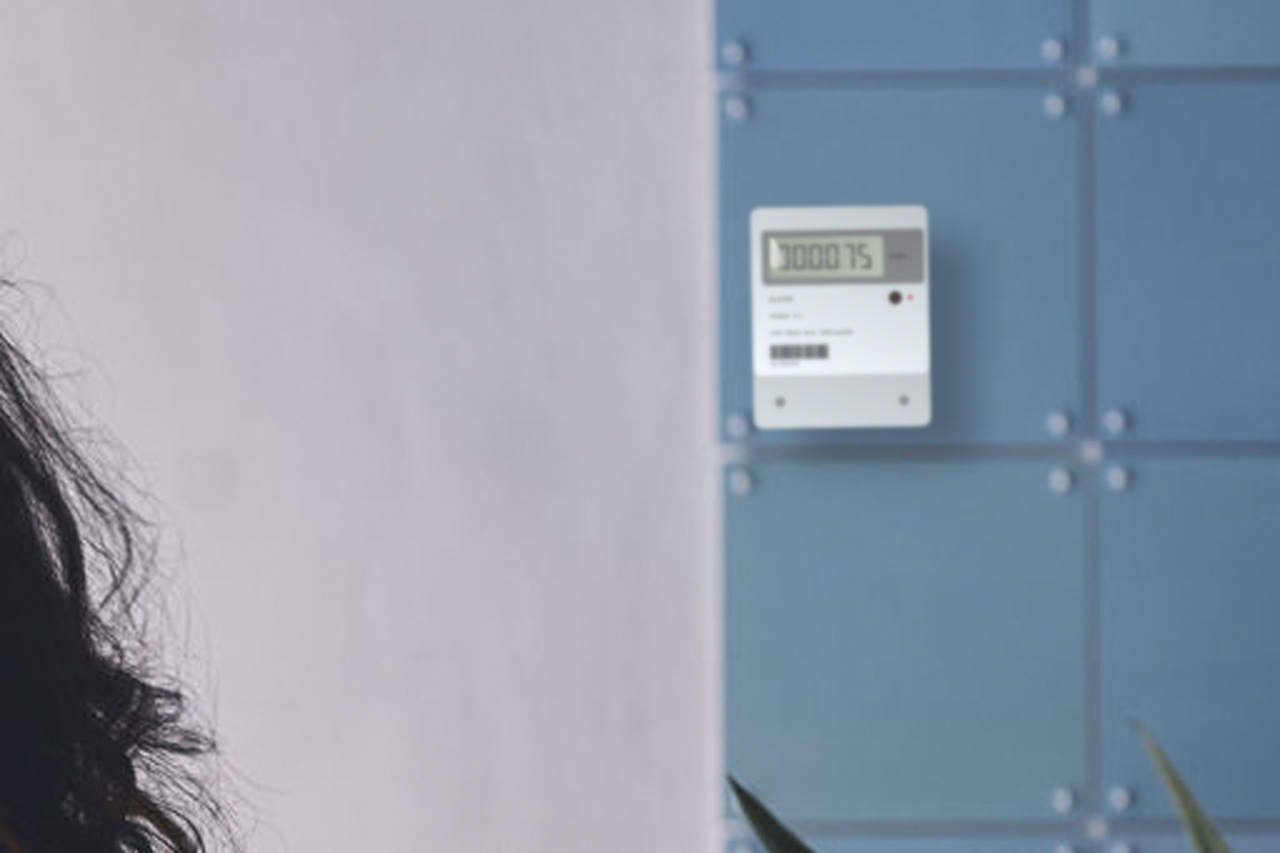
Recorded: 75 kWh
